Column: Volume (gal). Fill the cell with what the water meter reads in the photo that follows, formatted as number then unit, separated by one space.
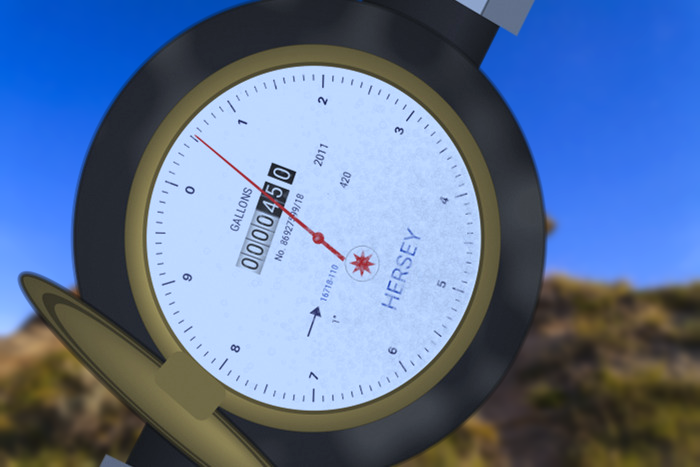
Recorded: 450.5 gal
